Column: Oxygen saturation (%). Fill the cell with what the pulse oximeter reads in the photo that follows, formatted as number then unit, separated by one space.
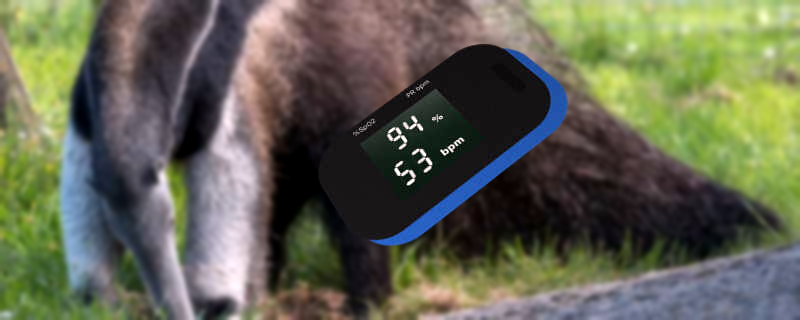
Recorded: 94 %
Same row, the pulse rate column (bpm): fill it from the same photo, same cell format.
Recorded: 53 bpm
